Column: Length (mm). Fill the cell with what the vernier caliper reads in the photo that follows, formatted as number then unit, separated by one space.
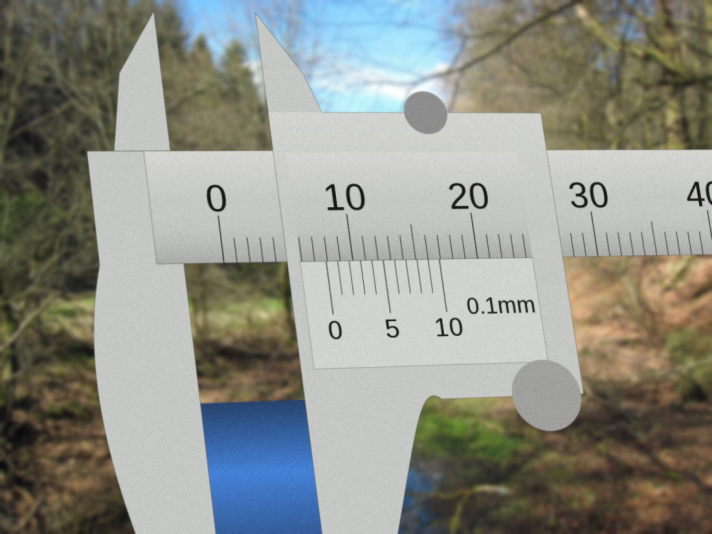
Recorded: 7.9 mm
